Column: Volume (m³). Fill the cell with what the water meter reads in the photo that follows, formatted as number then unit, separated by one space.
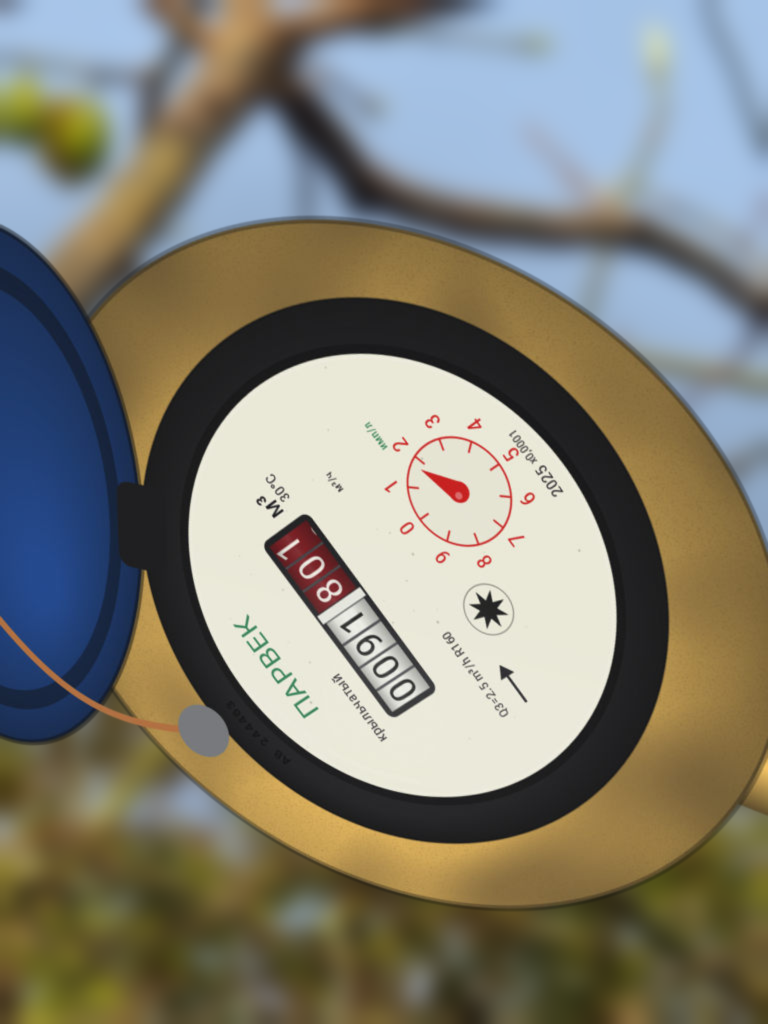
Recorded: 91.8011 m³
